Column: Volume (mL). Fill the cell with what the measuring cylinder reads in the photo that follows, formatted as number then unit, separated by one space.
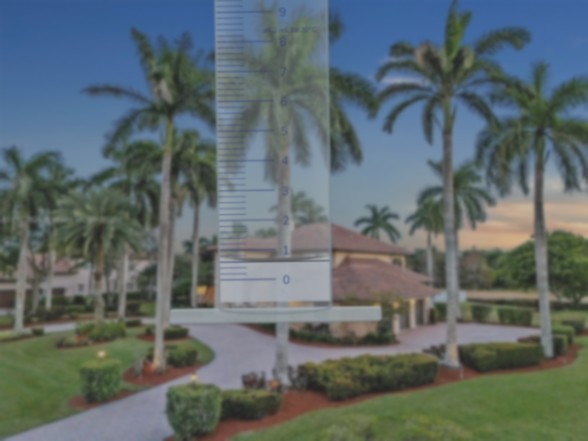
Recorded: 0.6 mL
